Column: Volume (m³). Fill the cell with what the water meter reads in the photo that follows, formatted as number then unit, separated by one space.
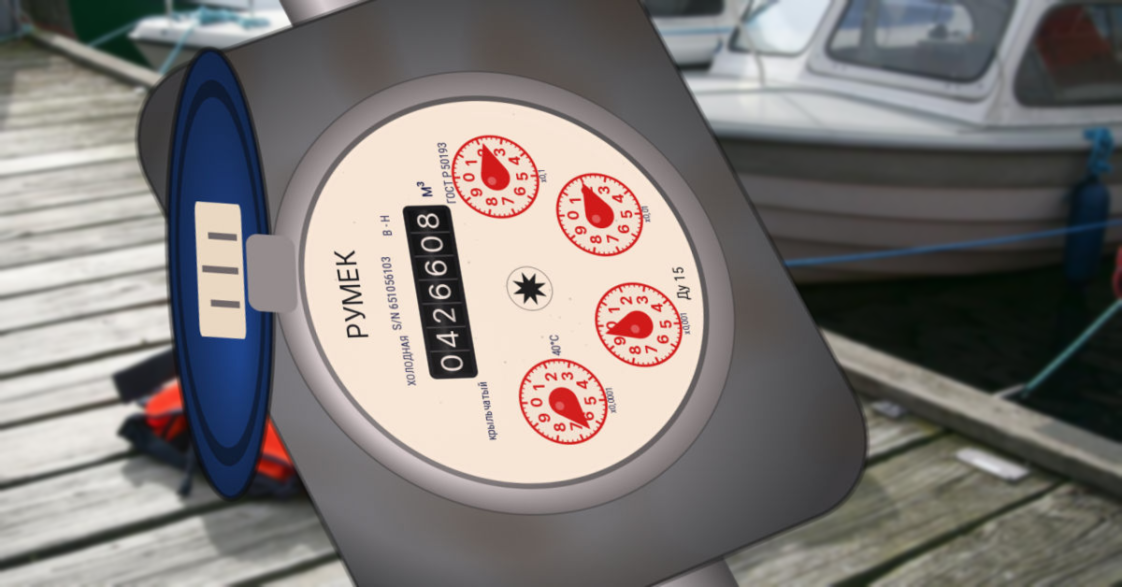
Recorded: 426608.2196 m³
